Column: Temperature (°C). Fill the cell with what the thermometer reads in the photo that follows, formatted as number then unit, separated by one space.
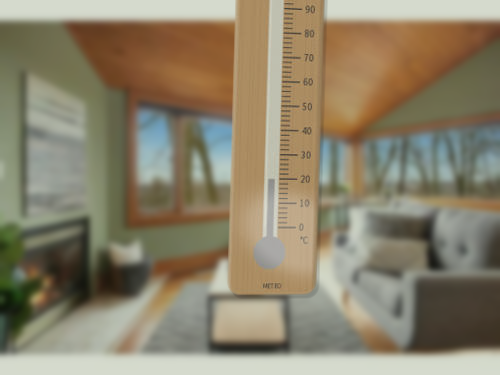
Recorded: 20 °C
